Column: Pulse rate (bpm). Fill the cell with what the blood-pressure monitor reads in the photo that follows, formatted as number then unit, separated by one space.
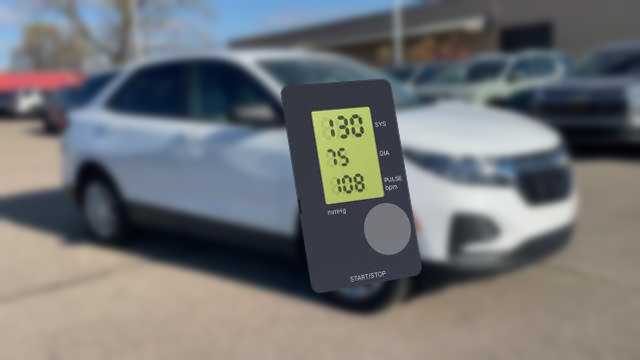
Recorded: 108 bpm
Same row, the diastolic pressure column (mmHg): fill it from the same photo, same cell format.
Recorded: 75 mmHg
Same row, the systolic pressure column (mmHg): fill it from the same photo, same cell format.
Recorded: 130 mmHg
